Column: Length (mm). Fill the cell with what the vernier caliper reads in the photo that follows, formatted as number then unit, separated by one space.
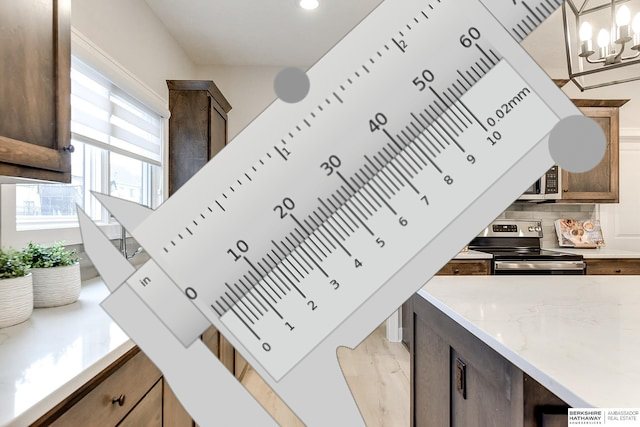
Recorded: 3.0 mm
